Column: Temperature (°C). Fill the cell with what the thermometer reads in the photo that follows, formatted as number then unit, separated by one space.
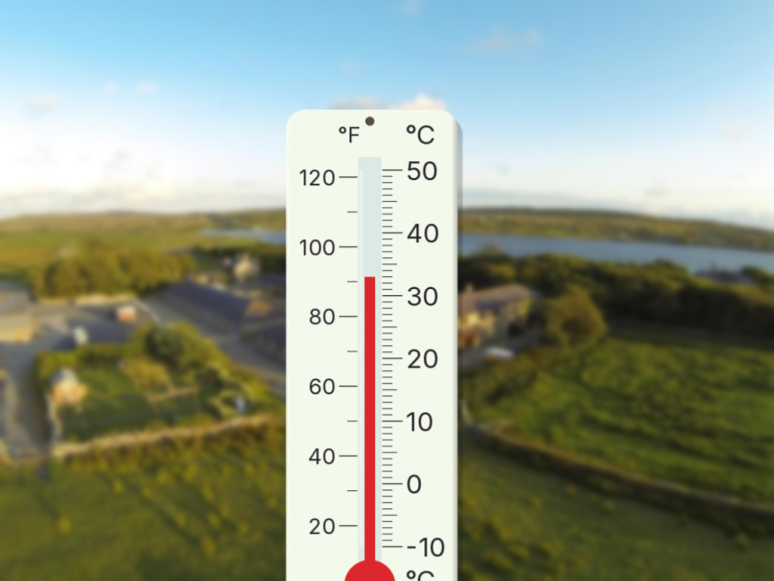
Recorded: 33 °C
